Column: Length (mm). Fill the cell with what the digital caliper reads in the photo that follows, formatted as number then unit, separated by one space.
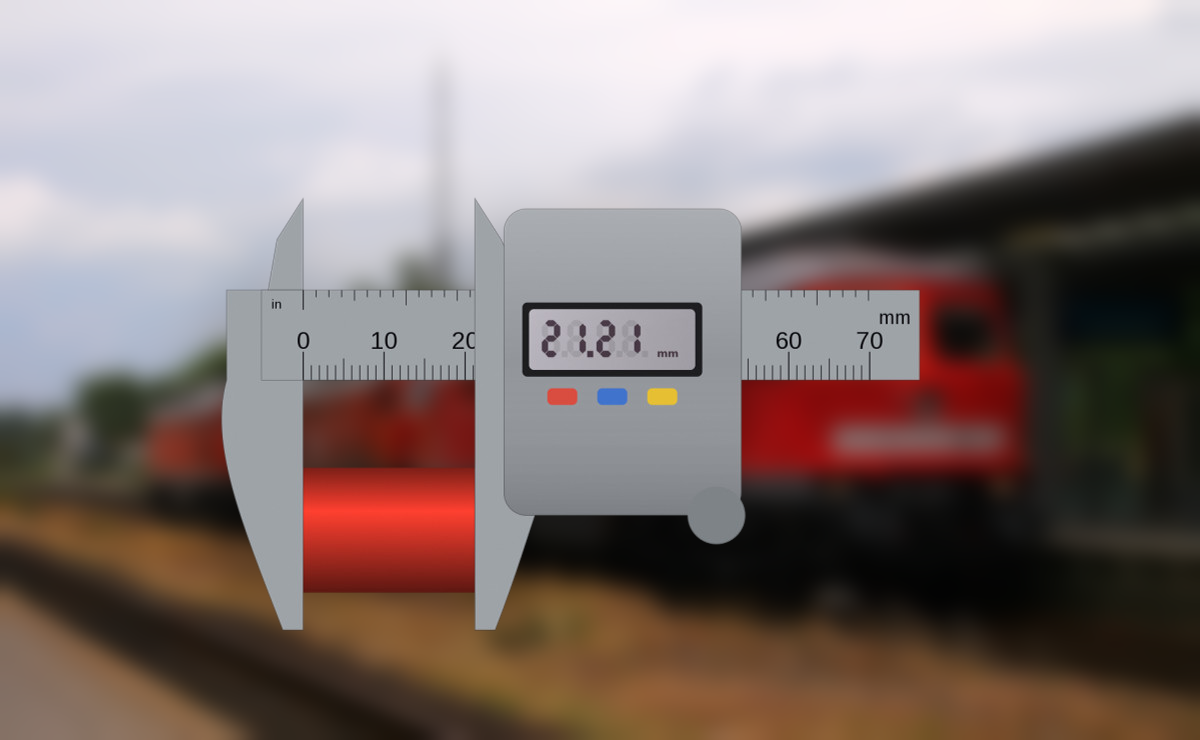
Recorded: 21.21 mm
